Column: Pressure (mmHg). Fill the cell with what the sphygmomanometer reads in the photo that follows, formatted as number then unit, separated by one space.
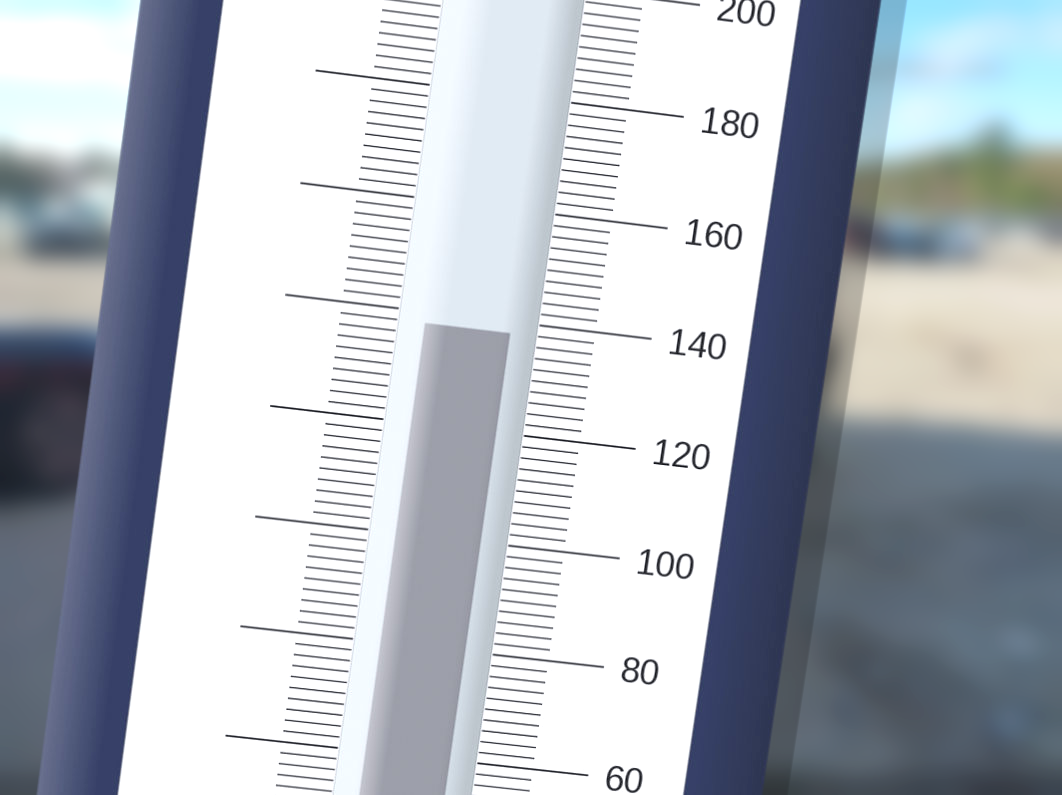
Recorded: 138 mmHg
